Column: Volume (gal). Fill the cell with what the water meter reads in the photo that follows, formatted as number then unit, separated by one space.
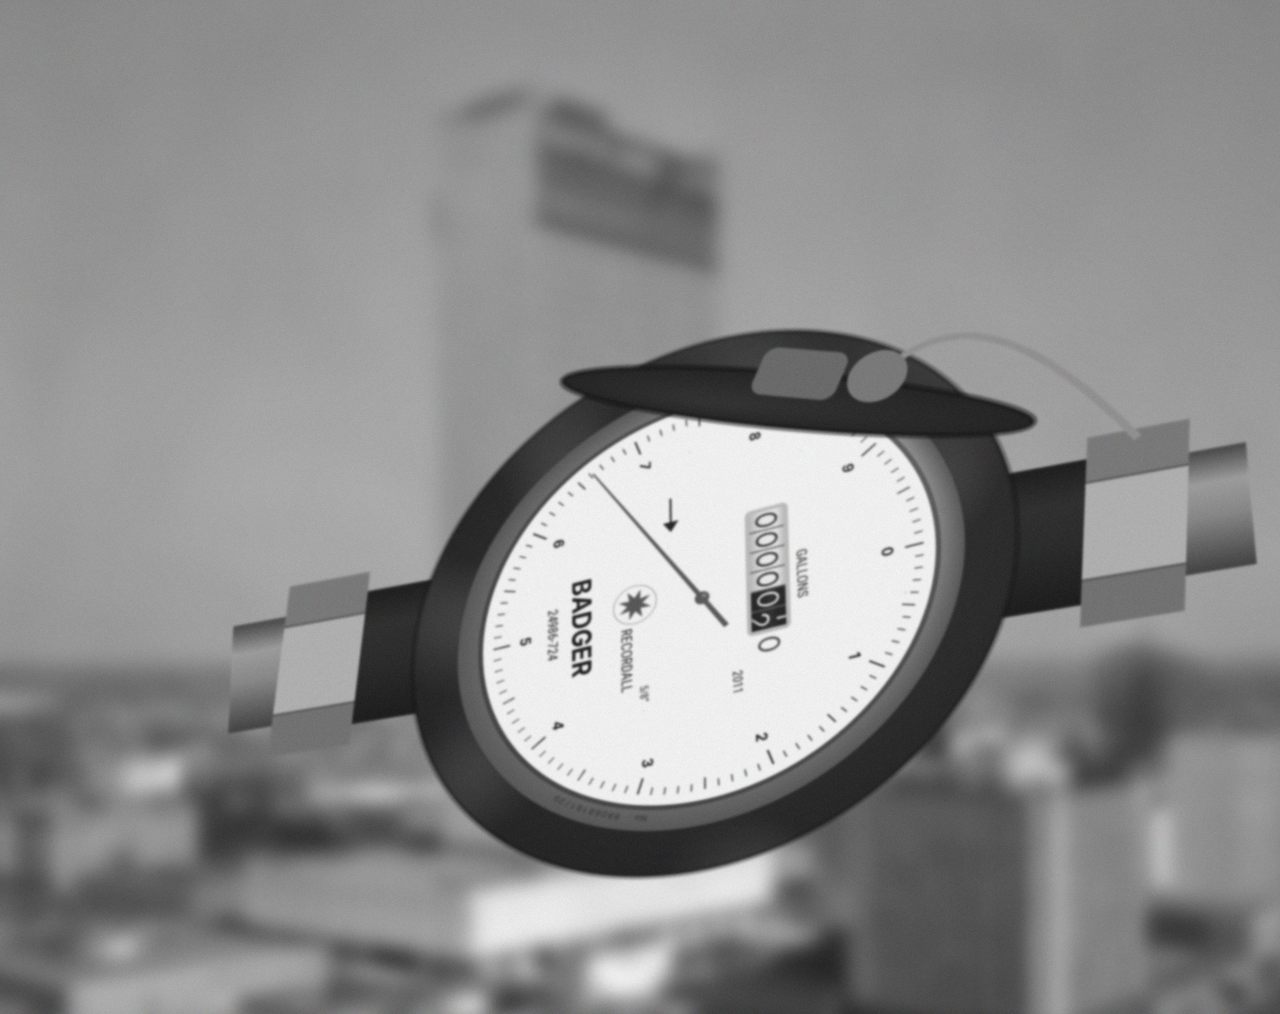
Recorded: 16.6 gal
